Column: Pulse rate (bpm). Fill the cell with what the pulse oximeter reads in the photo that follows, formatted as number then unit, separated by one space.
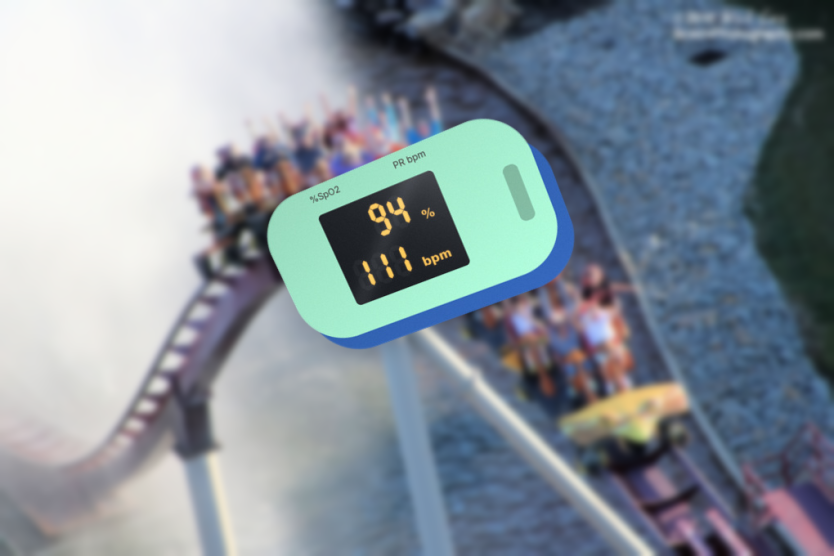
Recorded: 111 bpm
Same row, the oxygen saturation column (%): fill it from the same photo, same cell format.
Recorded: 94 %
